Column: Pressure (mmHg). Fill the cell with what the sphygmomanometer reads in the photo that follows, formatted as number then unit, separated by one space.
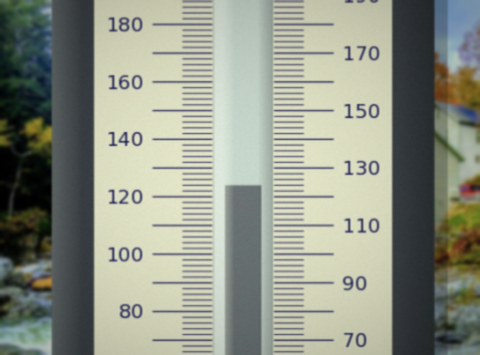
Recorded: 124 mmHg
